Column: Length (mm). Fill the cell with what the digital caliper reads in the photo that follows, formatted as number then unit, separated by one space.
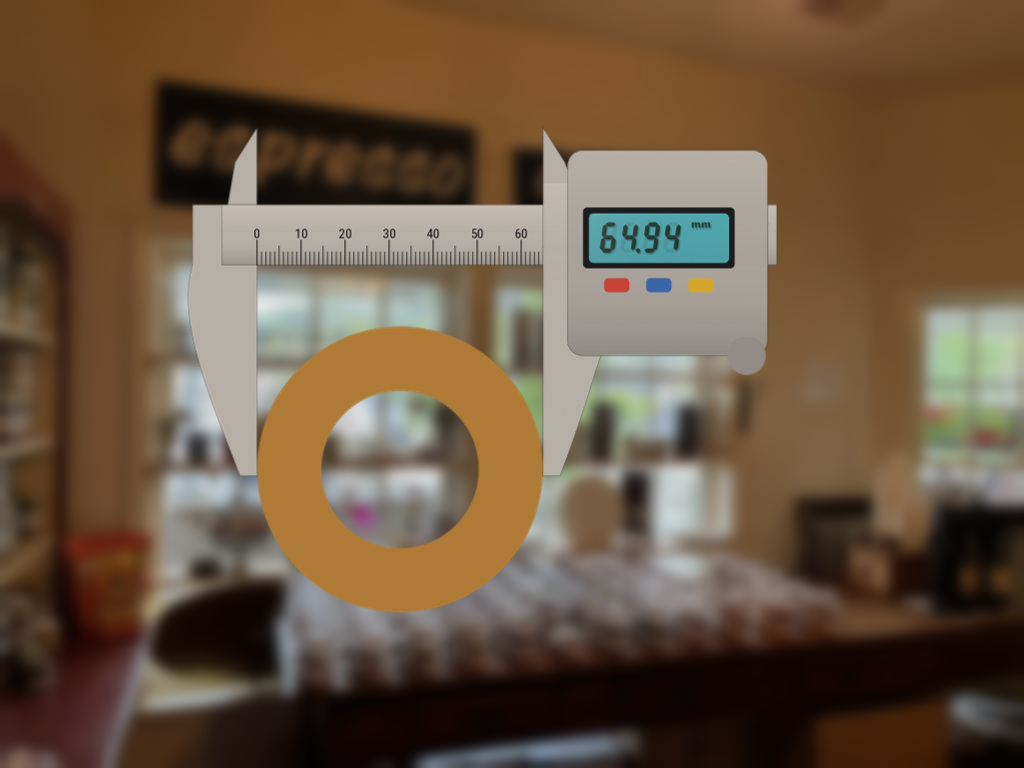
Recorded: 64.94 mm
